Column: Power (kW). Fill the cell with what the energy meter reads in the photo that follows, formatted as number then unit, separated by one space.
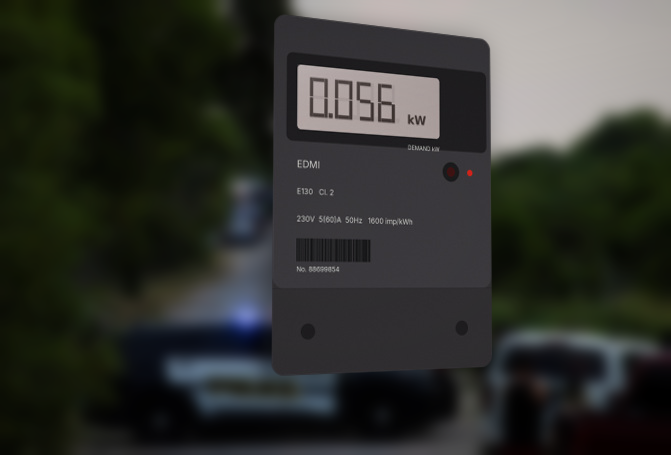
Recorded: 0.056 kW
